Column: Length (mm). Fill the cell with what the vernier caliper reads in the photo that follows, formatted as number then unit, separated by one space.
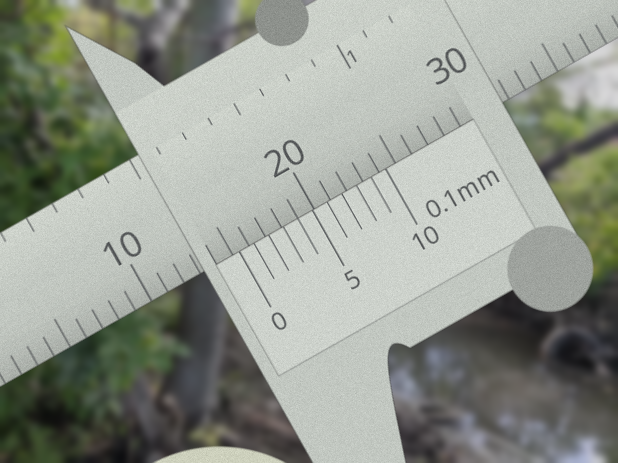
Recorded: 15.4 mm
